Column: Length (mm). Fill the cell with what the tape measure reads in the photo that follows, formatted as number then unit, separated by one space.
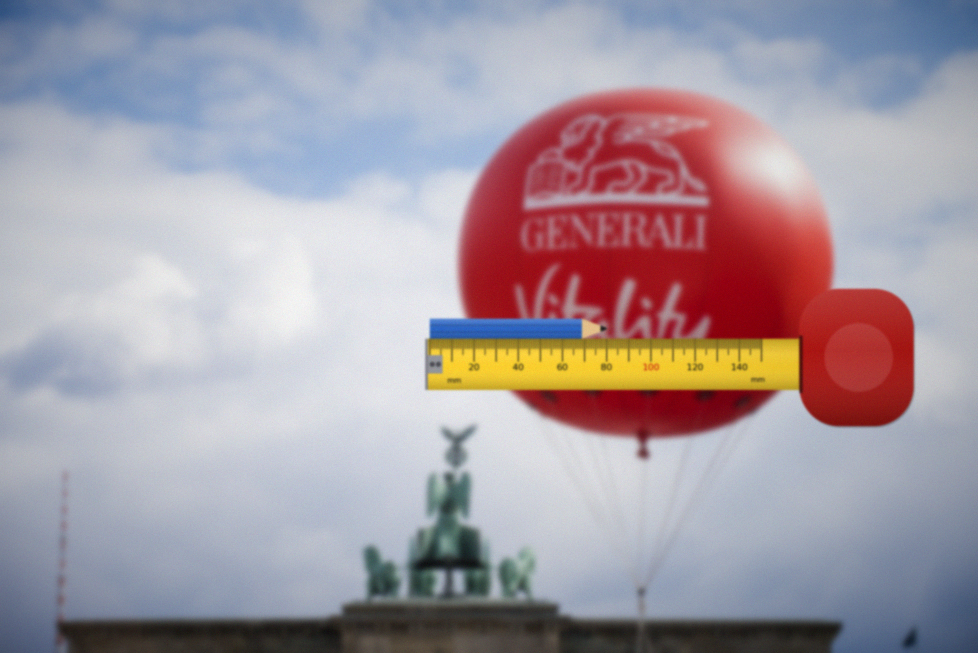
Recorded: 80 mm
